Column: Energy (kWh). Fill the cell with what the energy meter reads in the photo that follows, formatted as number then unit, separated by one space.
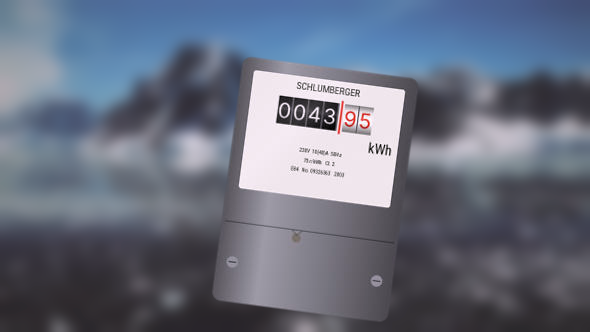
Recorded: 43.95 kWh
